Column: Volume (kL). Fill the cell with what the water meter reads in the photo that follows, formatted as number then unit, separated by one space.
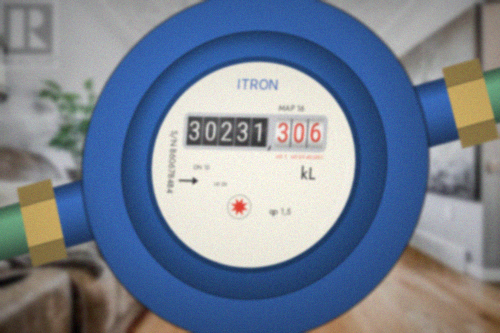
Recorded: 30231.306 kL
